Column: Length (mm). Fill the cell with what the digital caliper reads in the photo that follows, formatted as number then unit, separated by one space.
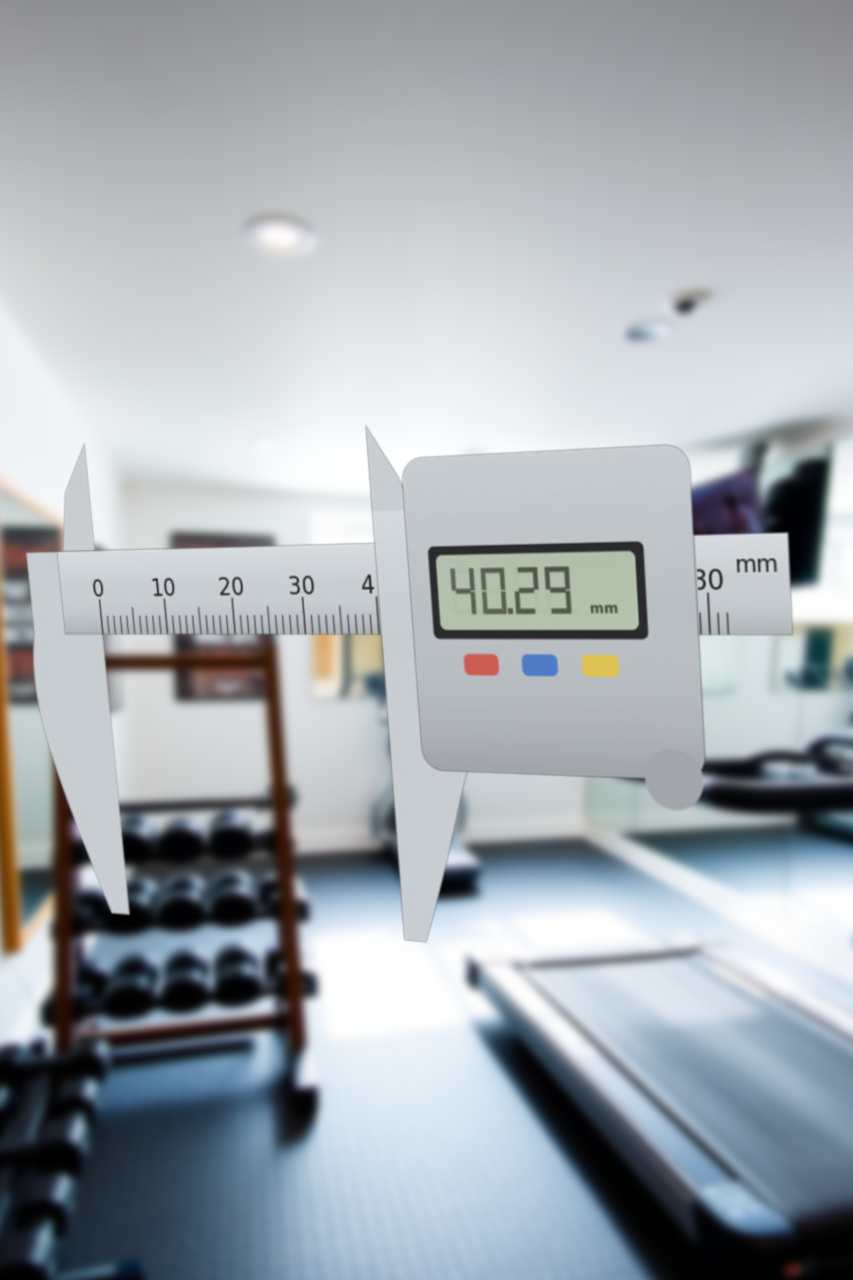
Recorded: 40.29 mm
